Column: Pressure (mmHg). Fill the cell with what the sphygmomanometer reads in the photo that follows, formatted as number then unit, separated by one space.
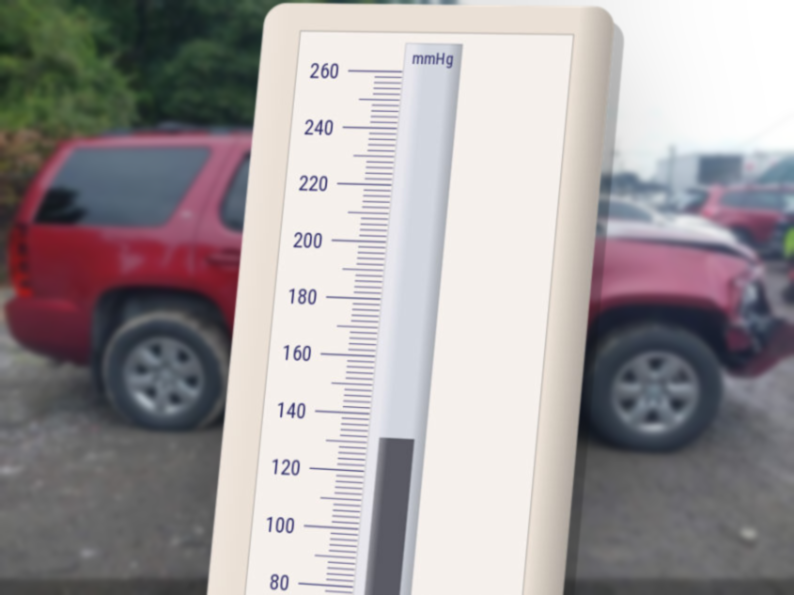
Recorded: 132 mmHg
